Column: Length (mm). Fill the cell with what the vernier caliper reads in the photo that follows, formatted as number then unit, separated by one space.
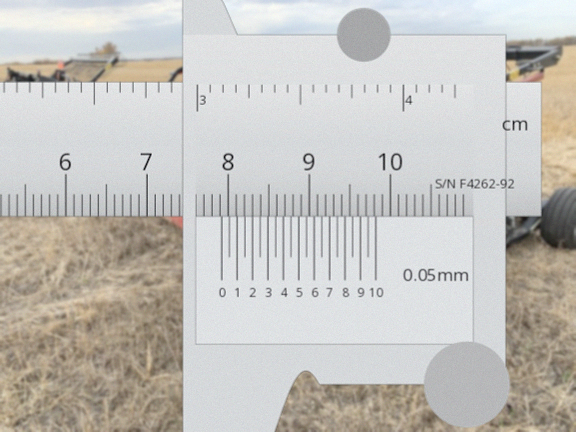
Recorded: 79.2 mm
